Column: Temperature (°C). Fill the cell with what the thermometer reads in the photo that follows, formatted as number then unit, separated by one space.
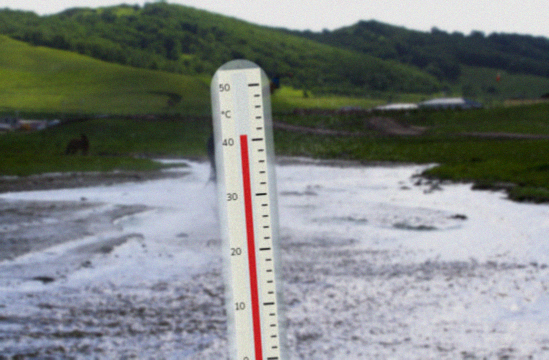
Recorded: 41 °C
